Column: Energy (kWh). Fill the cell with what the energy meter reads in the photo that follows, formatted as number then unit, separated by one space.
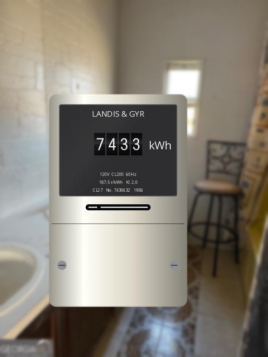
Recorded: 7433 kWh
